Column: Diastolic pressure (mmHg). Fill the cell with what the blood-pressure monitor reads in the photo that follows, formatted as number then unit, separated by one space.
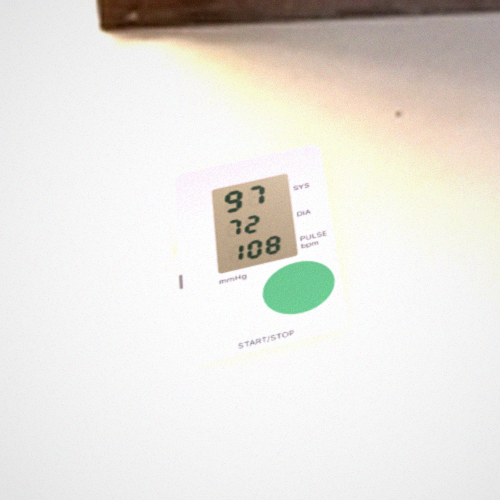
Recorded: 72 mmHg
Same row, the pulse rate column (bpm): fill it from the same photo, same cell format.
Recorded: 108 bpm
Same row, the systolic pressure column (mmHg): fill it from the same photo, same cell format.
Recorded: 97 mmHg
